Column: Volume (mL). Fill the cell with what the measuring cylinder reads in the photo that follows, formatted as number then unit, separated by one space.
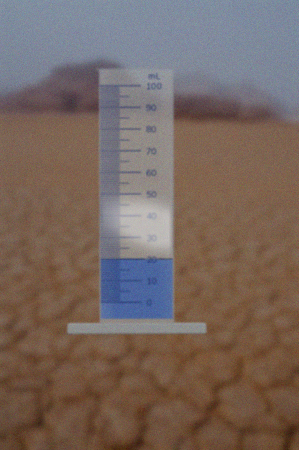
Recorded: 20 mL
